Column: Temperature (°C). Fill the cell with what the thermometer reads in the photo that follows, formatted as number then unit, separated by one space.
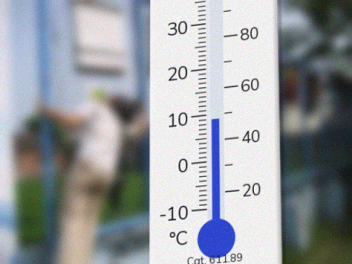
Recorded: 9 °C
